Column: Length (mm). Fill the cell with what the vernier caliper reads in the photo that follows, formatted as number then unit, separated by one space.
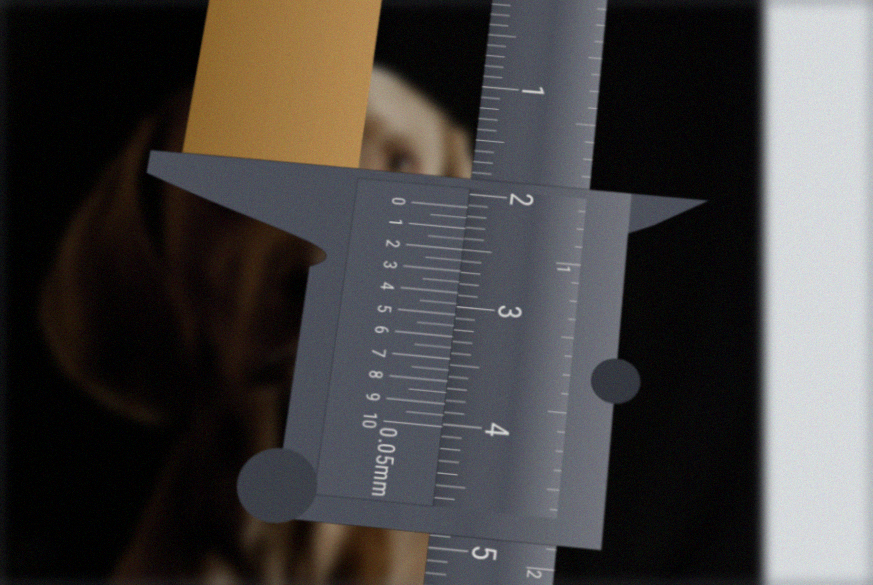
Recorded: 21.2 mm
